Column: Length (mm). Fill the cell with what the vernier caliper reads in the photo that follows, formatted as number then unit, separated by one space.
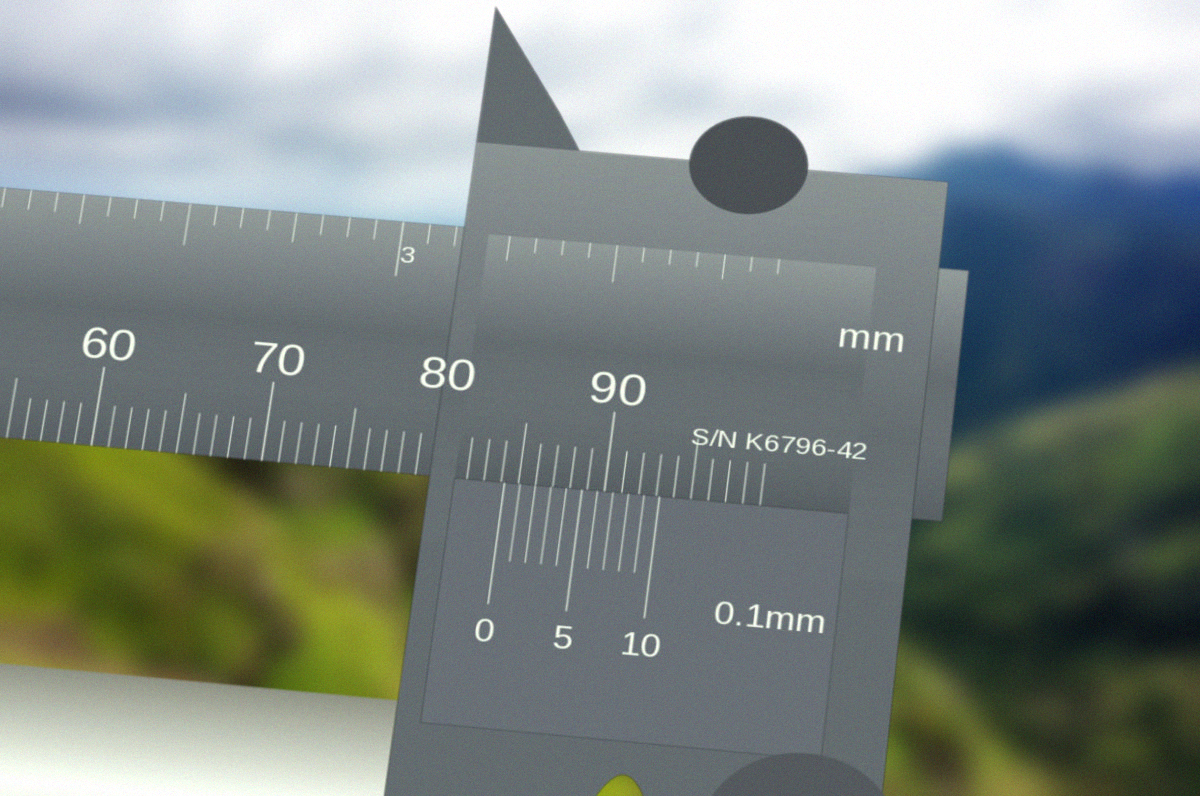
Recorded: 84.2 mm
